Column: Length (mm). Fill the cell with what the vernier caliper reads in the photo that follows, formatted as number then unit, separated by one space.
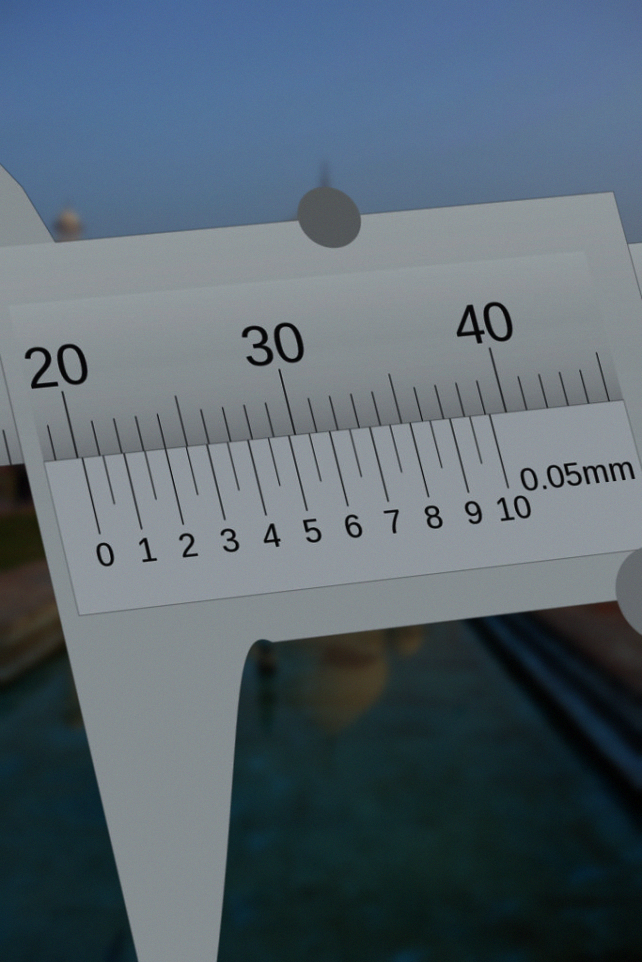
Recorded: 20.2 mm
